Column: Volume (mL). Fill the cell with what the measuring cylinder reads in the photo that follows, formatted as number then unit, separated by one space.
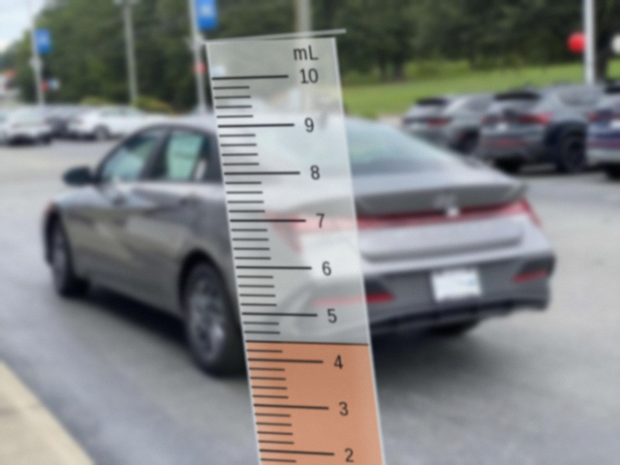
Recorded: 4.4 mL
